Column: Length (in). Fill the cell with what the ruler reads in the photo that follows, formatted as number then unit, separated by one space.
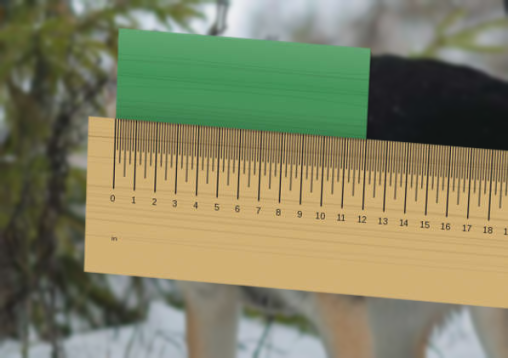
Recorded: 12 in
